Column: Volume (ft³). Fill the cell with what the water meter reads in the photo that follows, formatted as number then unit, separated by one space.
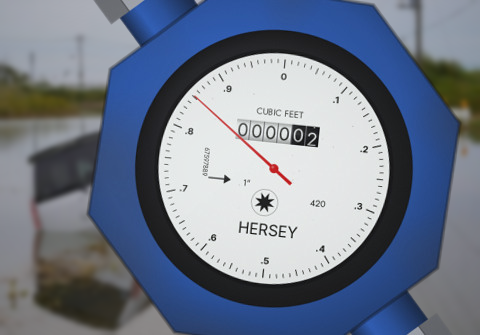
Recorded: 1.85 ft³
